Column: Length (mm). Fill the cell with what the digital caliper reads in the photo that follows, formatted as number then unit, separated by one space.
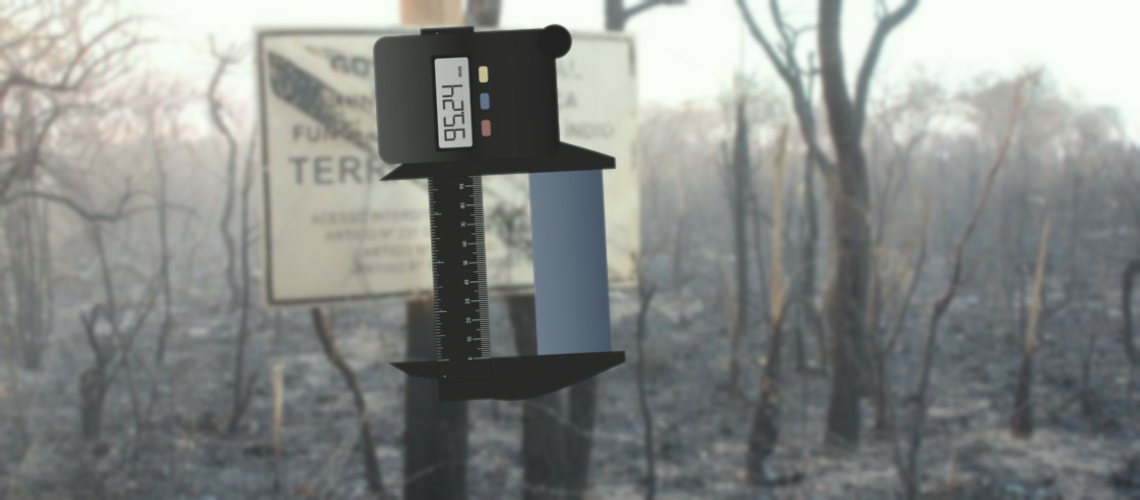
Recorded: 95.24 mm
